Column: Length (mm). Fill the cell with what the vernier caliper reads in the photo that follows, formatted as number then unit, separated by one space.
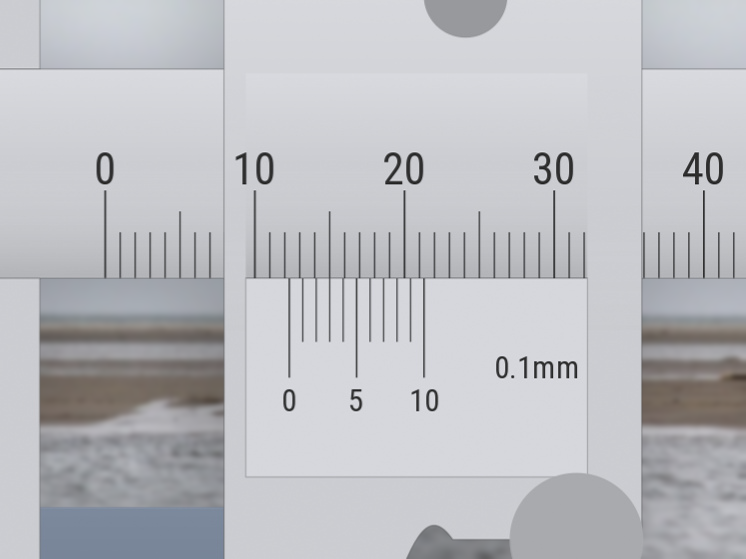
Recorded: 12.3 mm
